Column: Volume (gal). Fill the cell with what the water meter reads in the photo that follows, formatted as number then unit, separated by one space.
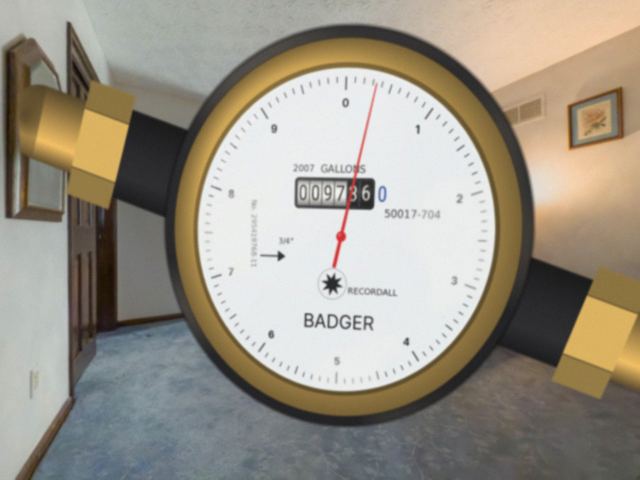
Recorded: 97360.3 gal
